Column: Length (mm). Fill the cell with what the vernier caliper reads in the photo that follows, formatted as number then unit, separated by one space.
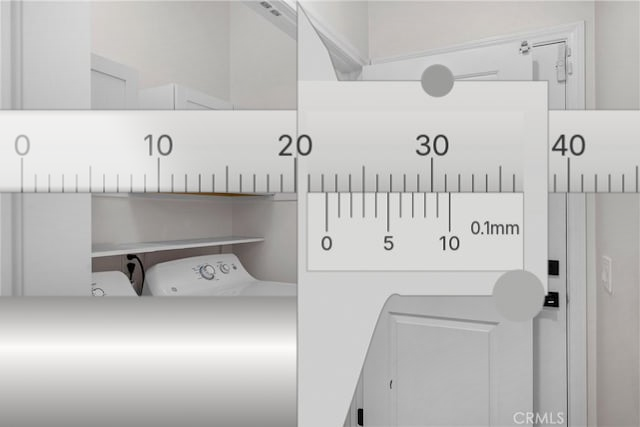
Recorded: 22.3 mm
